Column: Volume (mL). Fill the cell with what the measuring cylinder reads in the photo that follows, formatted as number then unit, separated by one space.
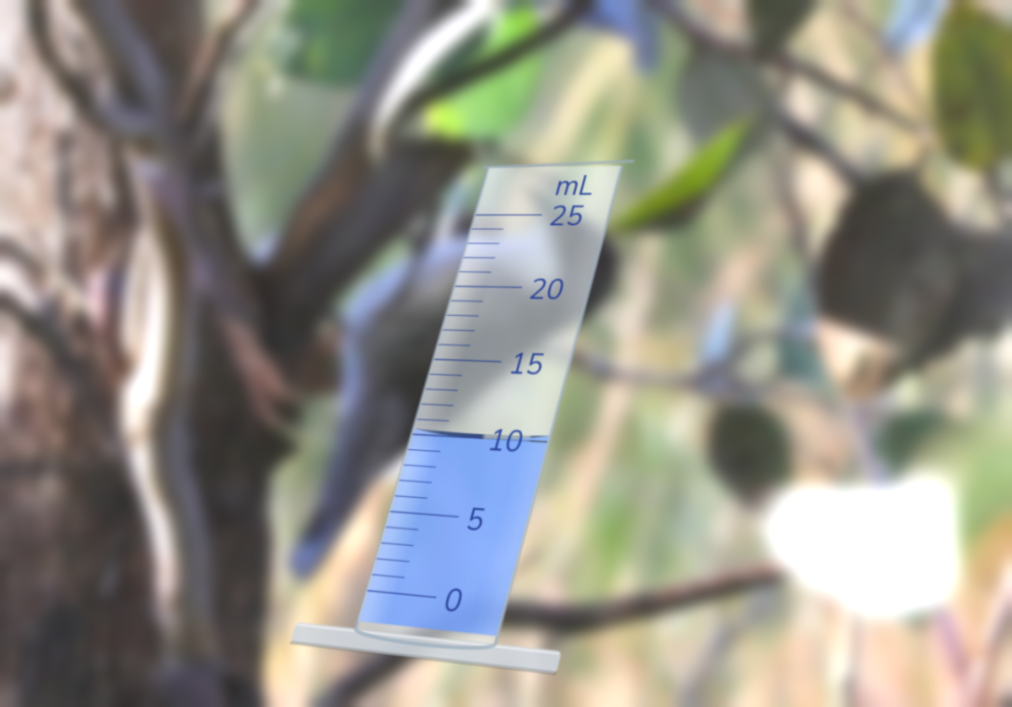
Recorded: 10 mL
